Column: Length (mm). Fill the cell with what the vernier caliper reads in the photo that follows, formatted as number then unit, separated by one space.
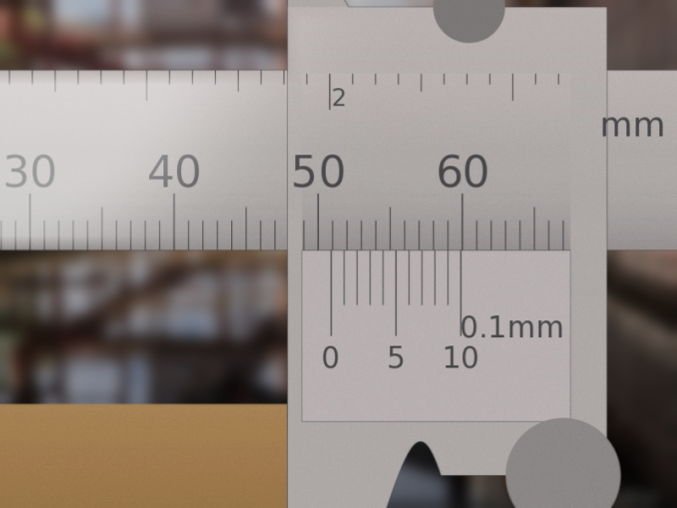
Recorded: 50.9 mm
